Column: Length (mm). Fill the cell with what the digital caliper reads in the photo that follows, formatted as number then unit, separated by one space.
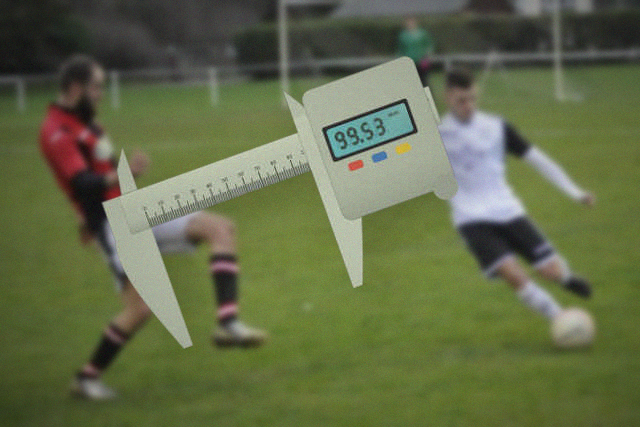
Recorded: 99.53 mm
